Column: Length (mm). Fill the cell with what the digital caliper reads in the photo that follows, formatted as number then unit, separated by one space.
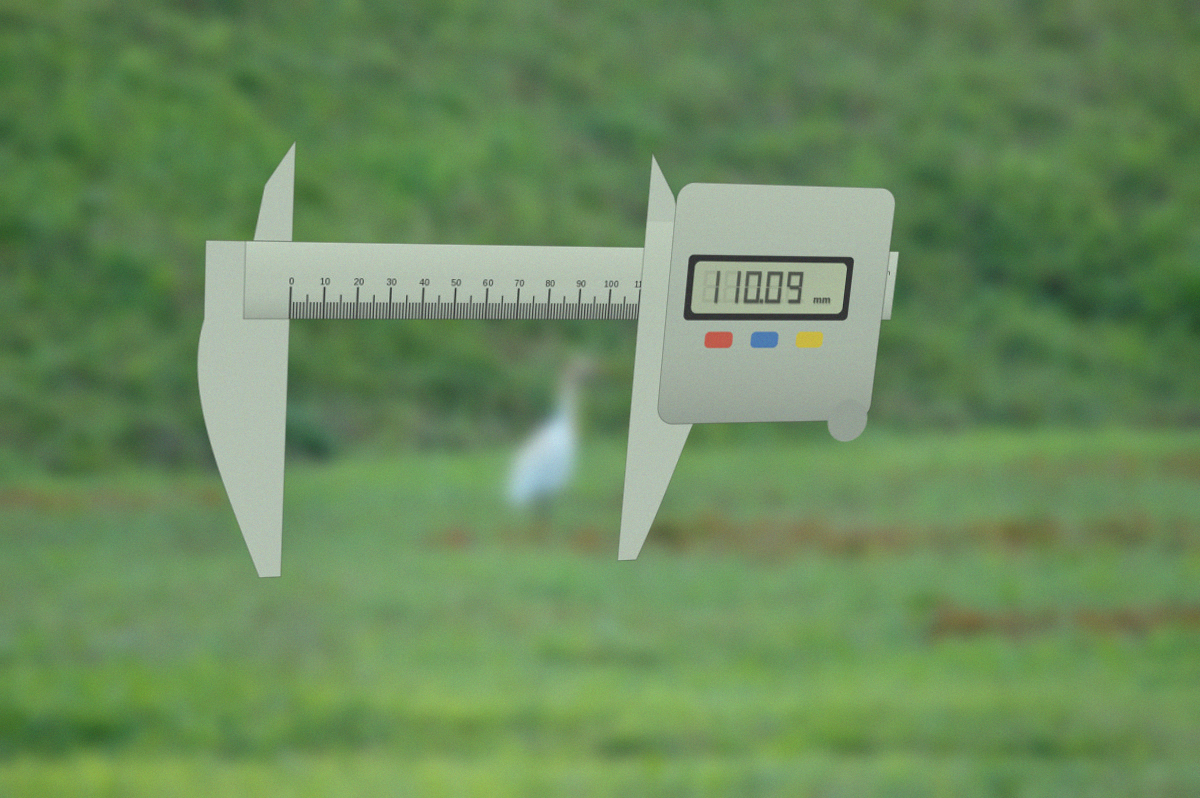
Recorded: 110.09 mm
